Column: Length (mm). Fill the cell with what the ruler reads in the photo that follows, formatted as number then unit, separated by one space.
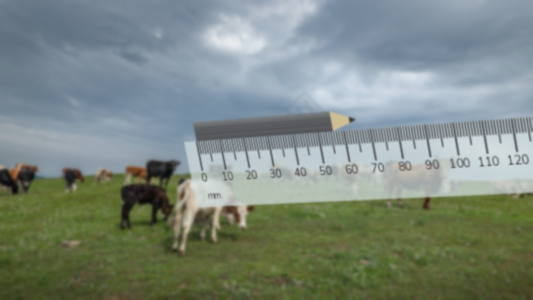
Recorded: 65 mm
